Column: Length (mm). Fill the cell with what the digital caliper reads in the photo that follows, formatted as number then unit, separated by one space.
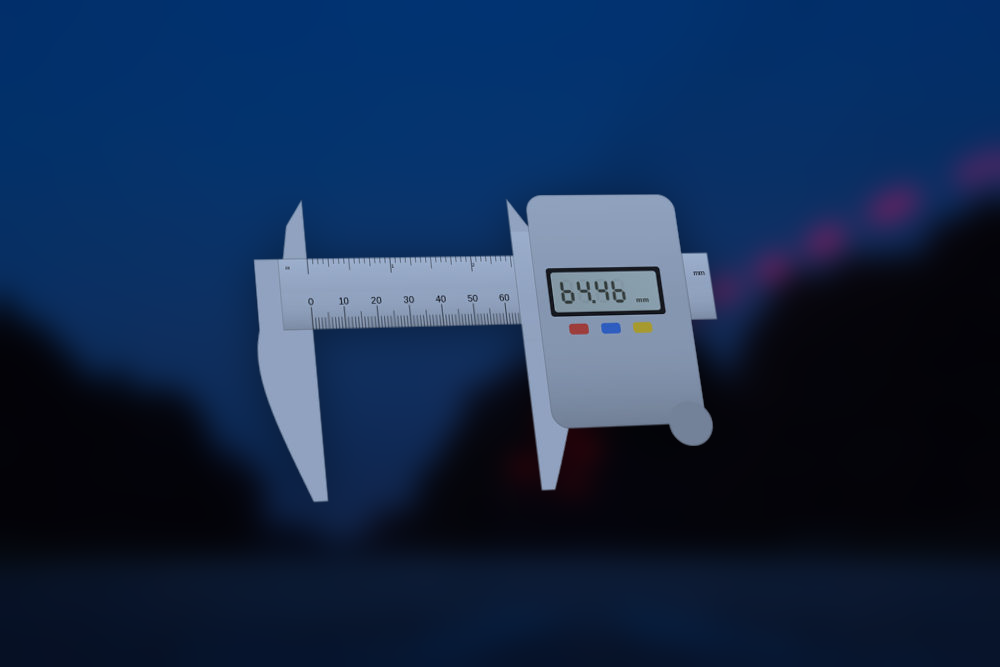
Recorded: 64.46 mm
